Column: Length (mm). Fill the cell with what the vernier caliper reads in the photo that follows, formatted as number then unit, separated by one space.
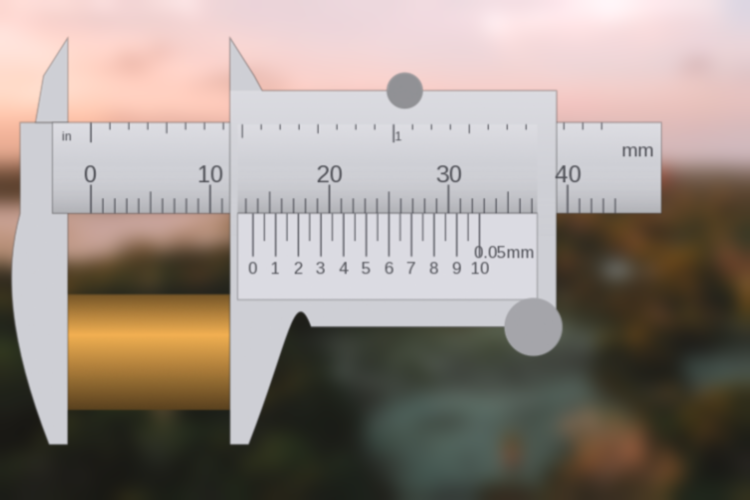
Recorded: 13.6 mm
